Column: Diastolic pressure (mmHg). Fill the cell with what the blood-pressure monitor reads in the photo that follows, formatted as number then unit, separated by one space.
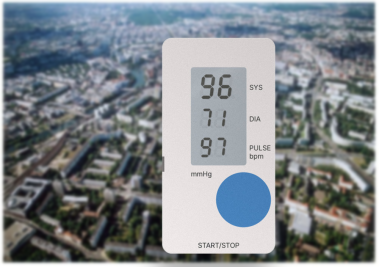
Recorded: 71 mmHg
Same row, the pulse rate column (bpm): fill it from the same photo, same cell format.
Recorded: 97 bpm
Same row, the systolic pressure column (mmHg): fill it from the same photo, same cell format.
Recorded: 96 mmHg
